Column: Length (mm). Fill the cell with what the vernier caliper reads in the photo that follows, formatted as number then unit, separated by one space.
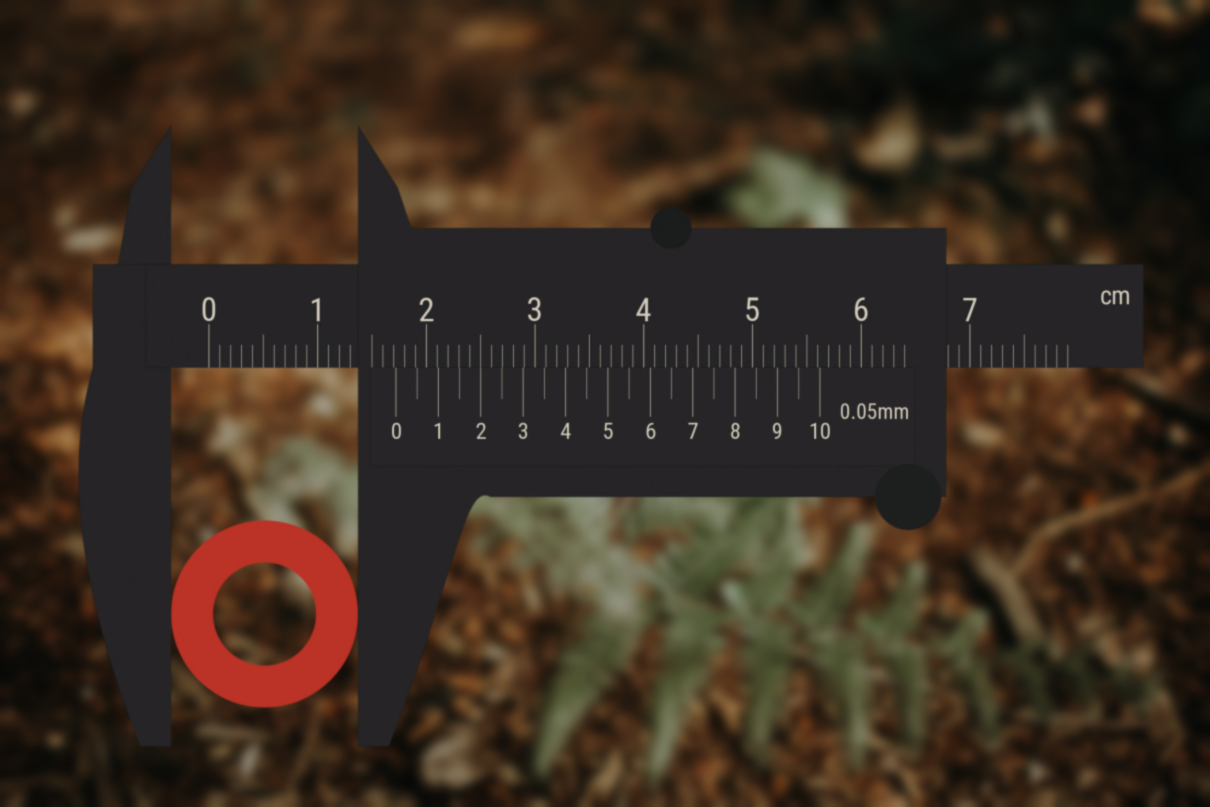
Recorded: 17.2 mm
